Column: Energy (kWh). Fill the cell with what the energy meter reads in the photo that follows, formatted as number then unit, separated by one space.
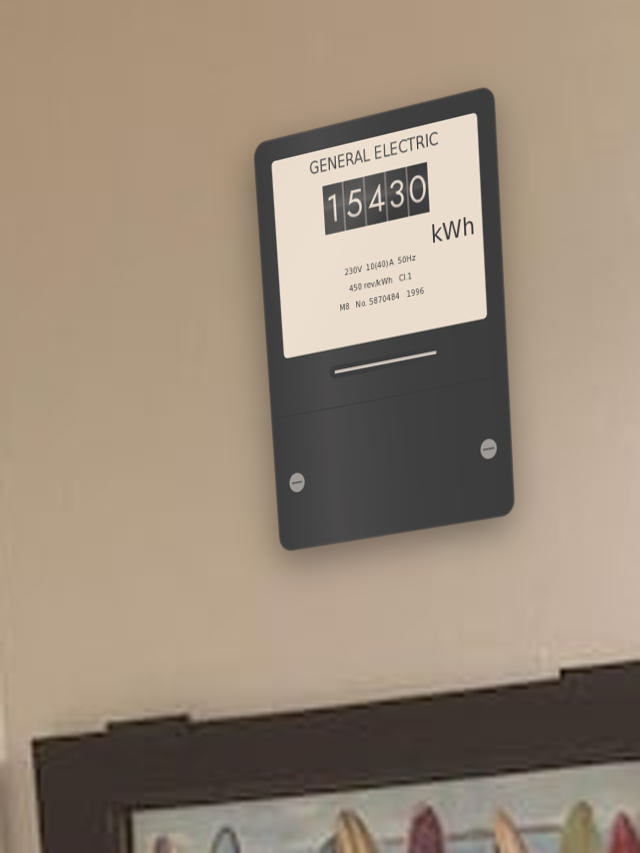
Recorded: 15430 kWh
